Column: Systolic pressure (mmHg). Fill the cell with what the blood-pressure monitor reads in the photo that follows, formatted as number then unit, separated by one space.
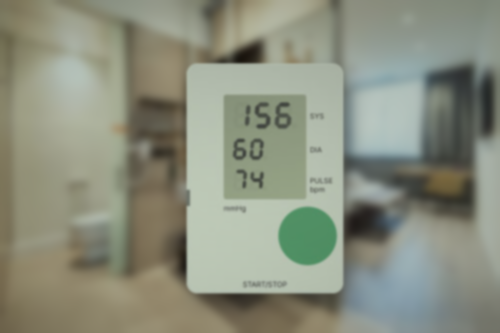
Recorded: 156 mmHg
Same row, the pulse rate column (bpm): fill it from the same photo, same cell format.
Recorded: 74 bpm
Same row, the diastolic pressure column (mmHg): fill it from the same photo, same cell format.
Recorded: 60 mmHg
